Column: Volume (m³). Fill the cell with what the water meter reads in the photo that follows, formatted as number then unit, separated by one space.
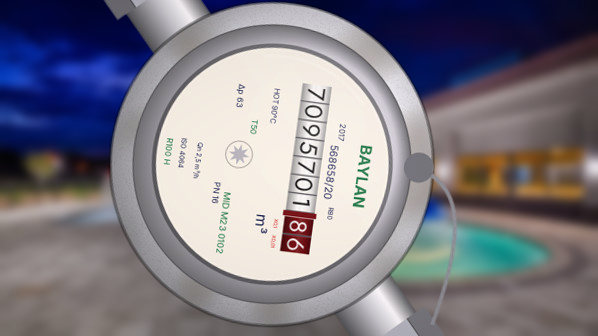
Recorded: 7095701.86 m³
